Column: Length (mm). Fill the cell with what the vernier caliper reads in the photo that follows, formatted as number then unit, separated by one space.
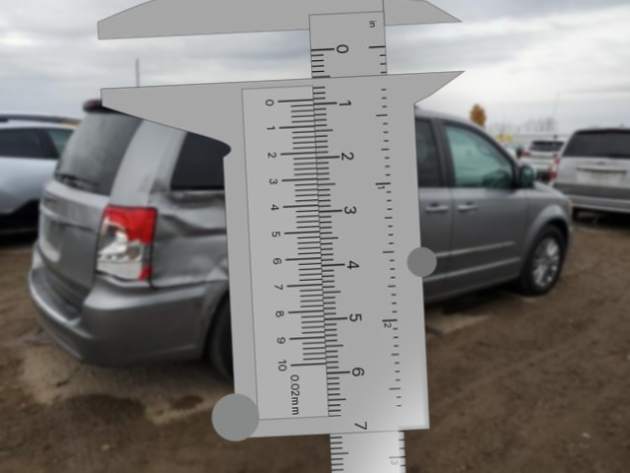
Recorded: 9.2 mm
